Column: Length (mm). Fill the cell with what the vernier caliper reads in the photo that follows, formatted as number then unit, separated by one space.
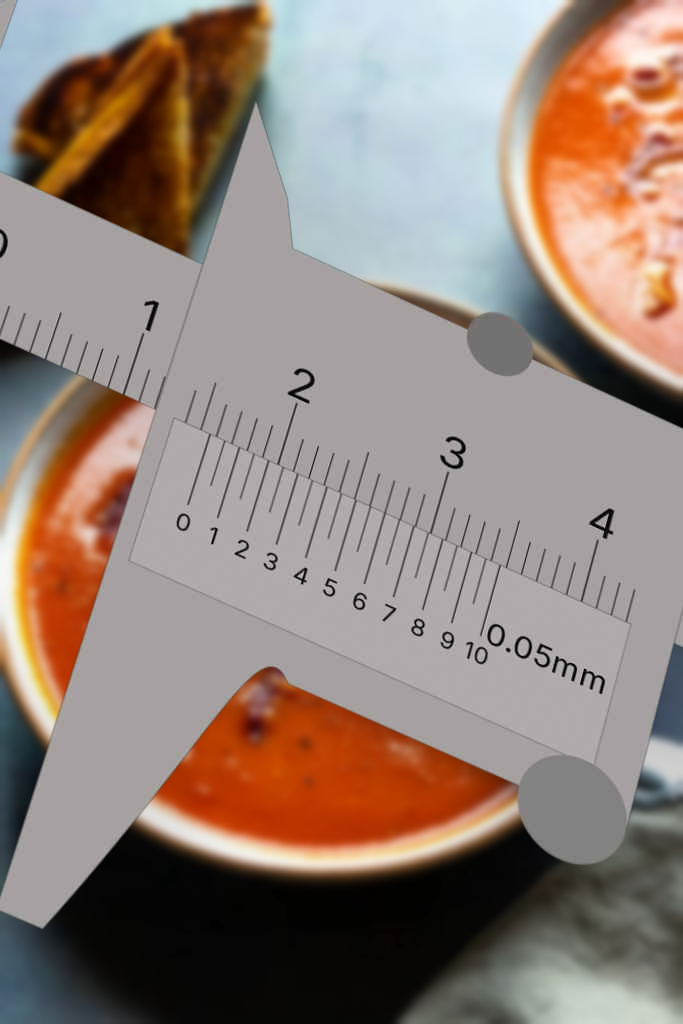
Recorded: 15.6 mm
